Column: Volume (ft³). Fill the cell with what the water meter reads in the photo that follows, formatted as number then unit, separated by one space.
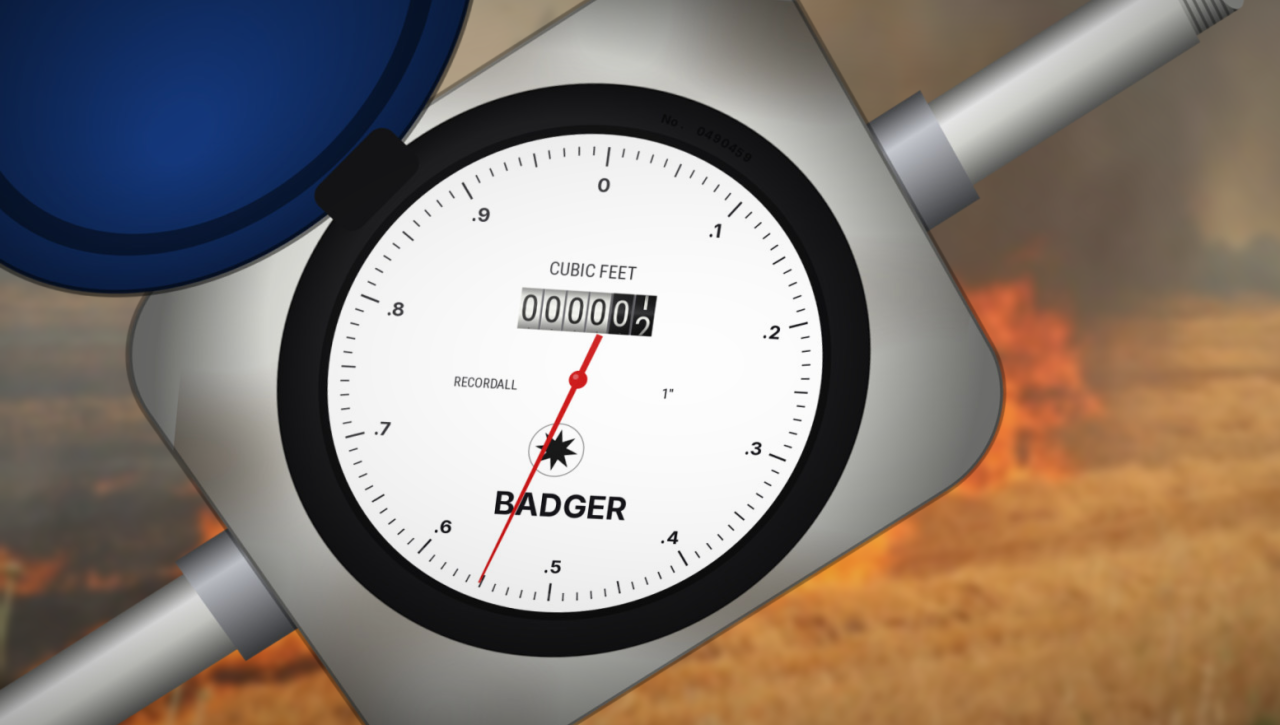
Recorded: 1.55 ft³
